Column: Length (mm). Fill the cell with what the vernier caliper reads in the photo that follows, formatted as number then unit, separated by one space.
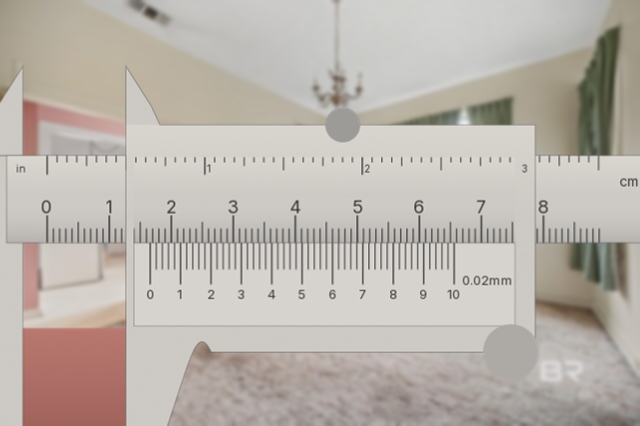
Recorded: 16.6 mm
